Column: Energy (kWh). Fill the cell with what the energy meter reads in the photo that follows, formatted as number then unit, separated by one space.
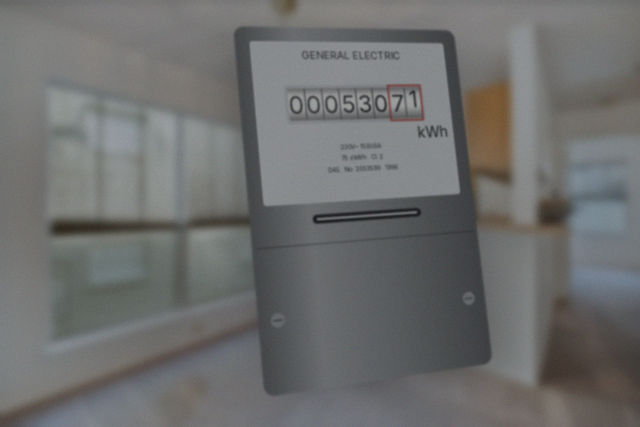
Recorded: 530.71 kWh
